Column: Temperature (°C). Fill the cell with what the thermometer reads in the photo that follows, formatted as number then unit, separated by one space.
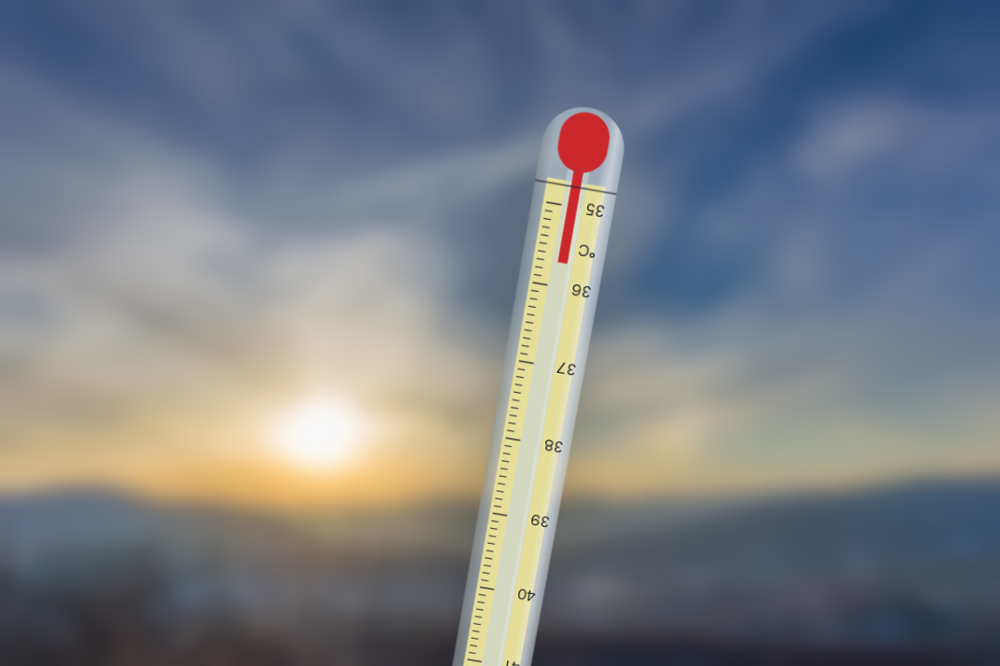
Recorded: 35.7 °C
